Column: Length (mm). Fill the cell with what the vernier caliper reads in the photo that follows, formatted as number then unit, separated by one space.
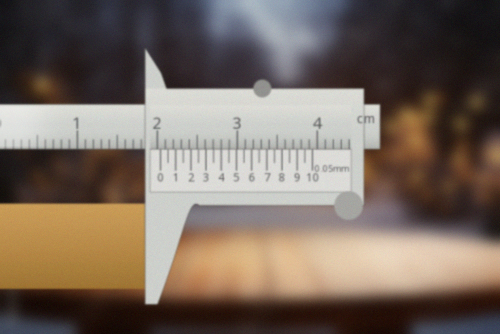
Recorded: 20.4 mm
